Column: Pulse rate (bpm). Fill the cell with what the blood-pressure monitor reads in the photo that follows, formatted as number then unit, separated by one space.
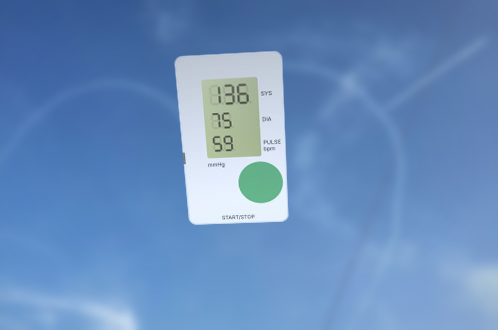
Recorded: 59 bpm
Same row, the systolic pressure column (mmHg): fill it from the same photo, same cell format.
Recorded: 136 mmHg
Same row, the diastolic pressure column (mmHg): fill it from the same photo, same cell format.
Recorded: 75 mmHg
